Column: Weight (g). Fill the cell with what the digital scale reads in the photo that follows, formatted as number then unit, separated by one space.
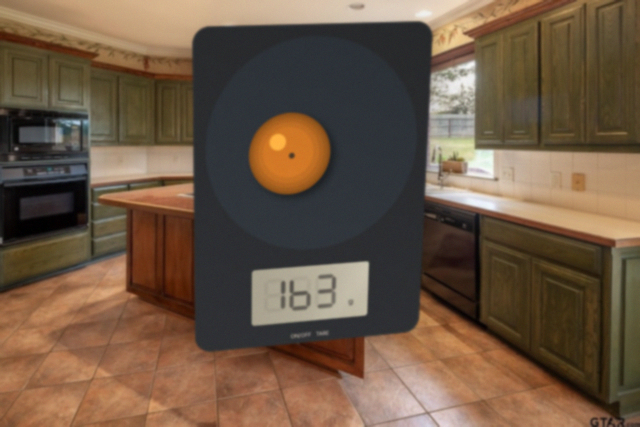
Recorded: 163 g
